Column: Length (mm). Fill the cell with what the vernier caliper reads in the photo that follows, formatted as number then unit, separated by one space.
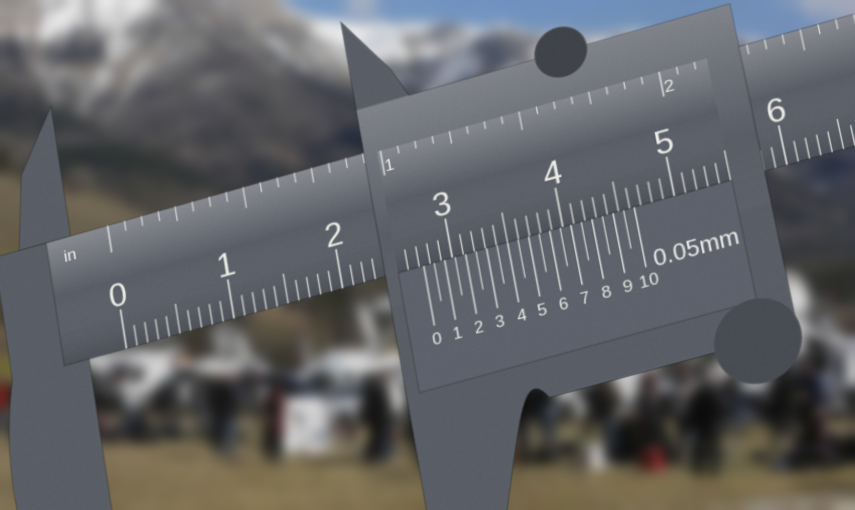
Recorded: 27.4 mm
